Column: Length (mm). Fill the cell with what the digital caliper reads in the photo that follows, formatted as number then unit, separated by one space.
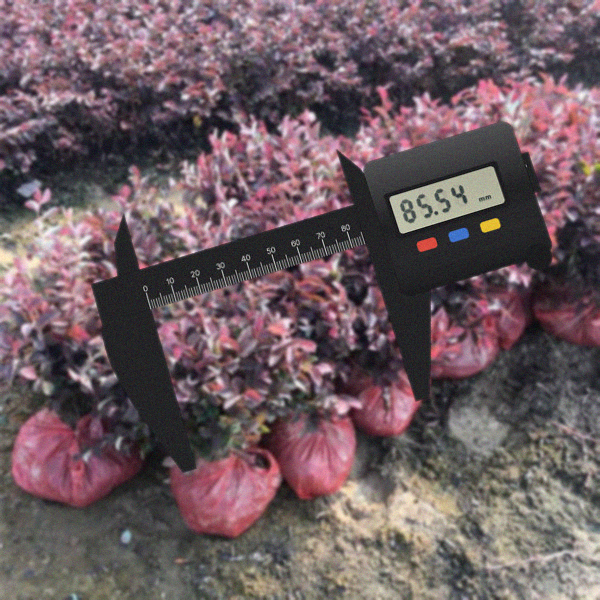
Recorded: 85.54 mm
